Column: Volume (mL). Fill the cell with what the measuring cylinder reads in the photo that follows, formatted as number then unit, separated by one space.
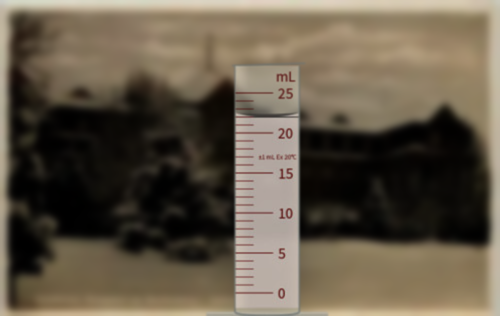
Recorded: 22 mL
